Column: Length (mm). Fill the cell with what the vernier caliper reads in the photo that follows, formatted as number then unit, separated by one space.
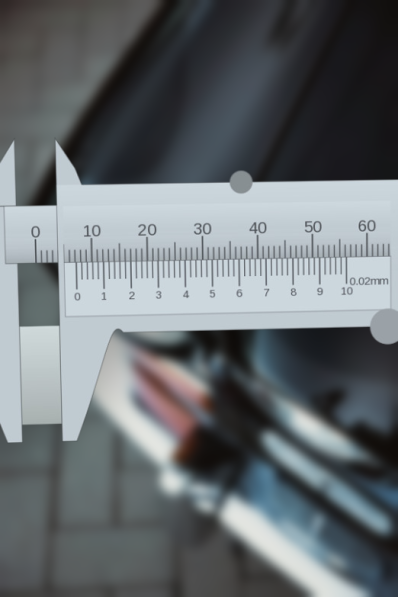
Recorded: 7.2 mm
